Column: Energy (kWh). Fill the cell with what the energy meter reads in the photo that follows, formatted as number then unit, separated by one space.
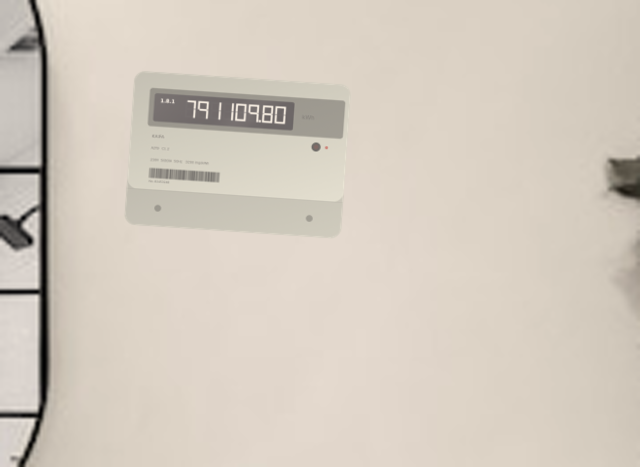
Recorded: 791109.80 kWh
